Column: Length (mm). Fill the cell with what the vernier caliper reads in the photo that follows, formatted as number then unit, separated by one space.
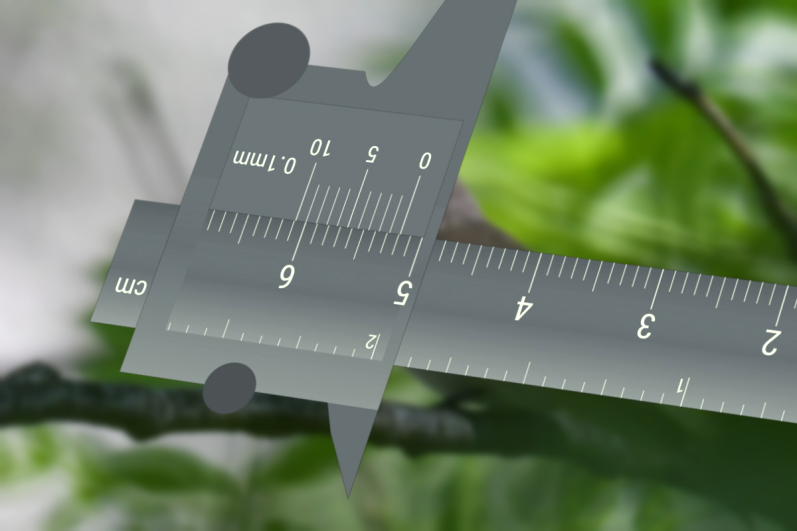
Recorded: 51.9 mm
